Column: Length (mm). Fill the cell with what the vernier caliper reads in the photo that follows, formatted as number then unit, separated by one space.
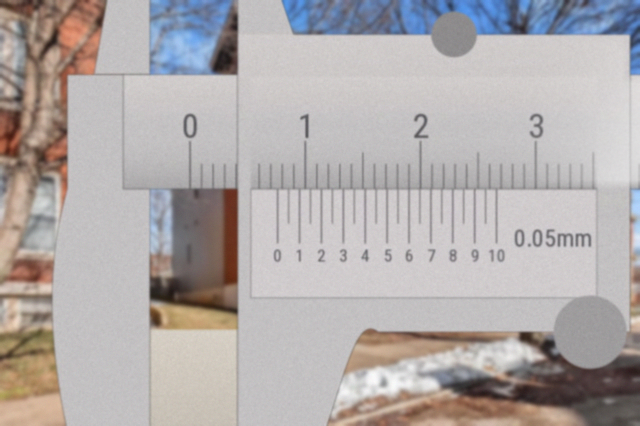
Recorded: 7.6 mm
